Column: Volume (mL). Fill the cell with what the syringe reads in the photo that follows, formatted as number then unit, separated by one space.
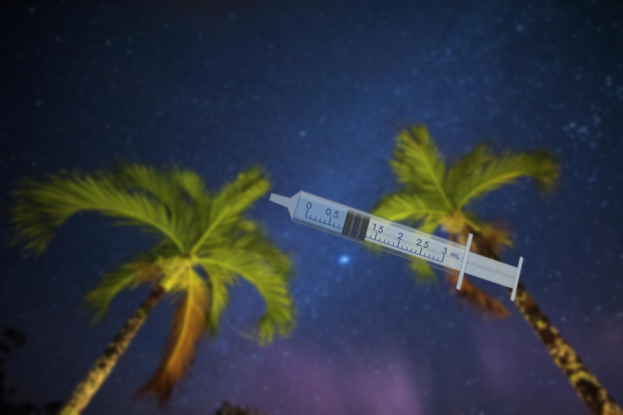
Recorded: 0.8 mL
